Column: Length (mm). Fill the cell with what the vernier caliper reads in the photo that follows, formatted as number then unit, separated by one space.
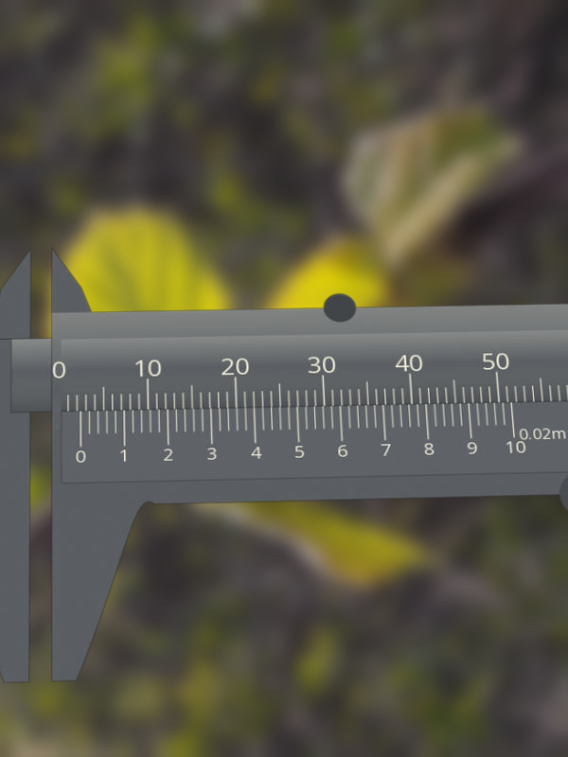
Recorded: 2.4 mm
